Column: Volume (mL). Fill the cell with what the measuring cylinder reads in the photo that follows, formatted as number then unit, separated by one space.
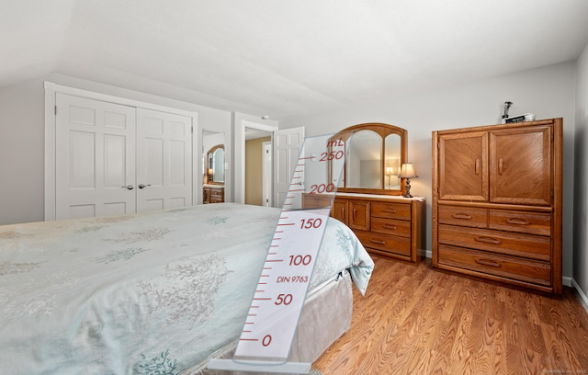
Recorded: 170 mL
